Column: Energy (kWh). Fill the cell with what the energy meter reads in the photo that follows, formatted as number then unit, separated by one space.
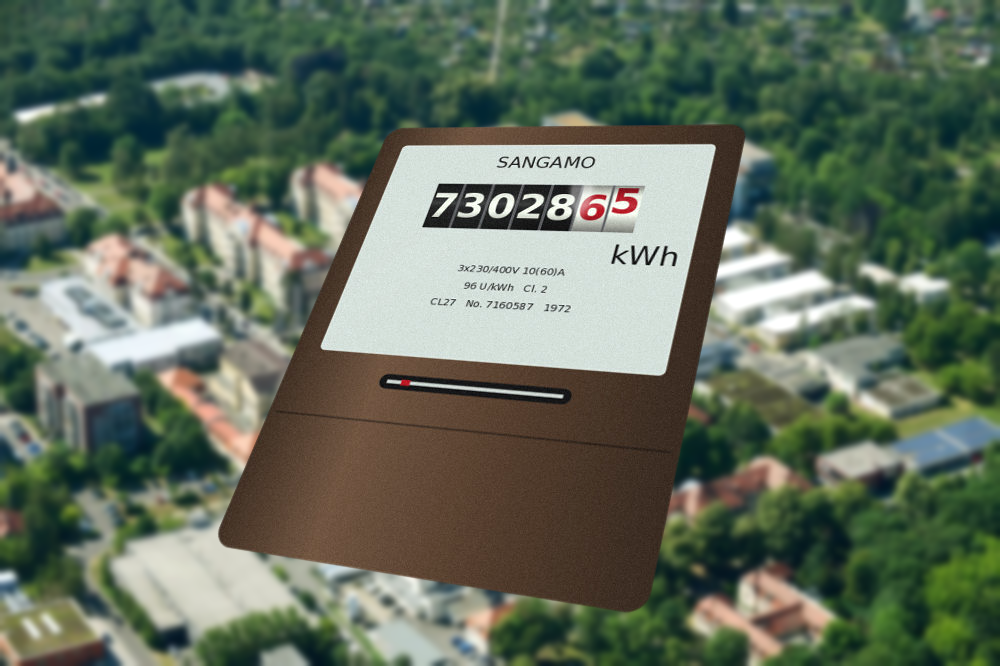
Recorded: 73028.65 kWh
